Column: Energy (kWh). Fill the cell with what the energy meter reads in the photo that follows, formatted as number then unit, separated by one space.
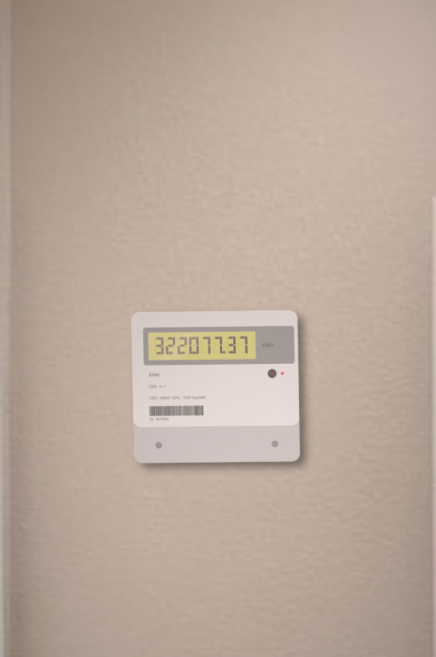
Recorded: 322077.37 kWh
